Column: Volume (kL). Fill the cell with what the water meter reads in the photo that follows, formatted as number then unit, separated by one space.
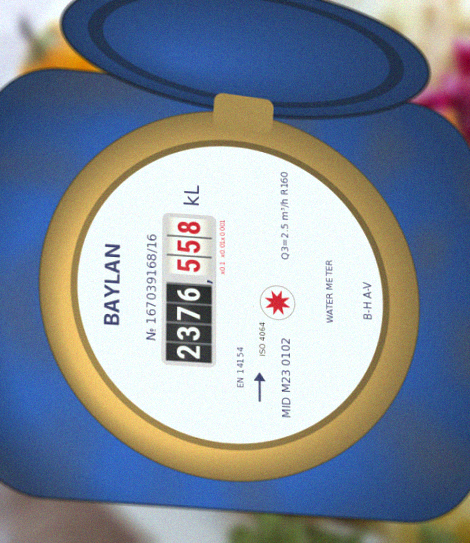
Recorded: 2376.558 kL
